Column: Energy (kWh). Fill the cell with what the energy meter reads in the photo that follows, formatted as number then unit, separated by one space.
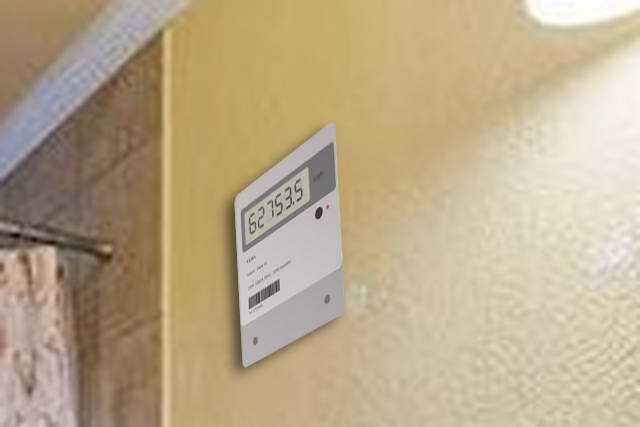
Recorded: 62753.5 kWh
